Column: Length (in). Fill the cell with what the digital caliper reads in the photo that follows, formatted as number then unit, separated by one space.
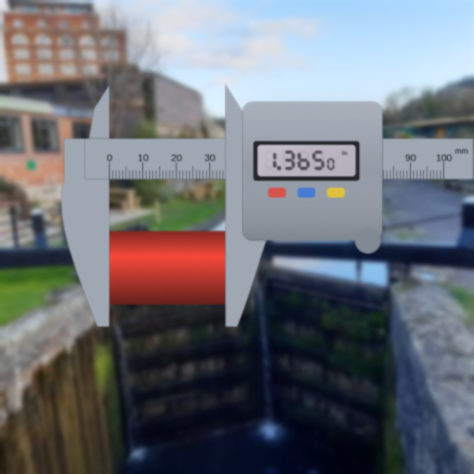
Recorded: 1.3650 in
